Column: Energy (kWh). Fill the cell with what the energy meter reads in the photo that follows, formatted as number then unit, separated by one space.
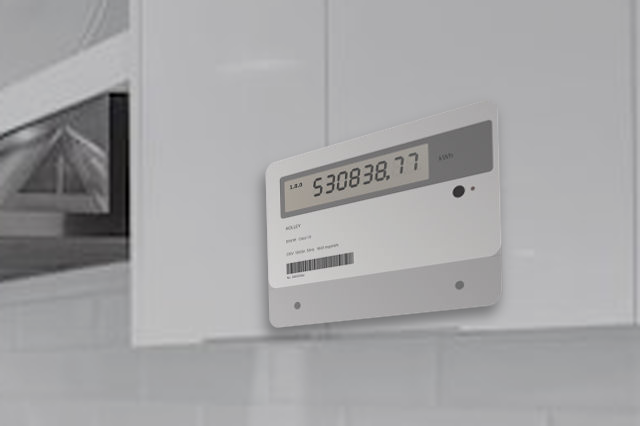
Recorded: 530838.77 kWh
